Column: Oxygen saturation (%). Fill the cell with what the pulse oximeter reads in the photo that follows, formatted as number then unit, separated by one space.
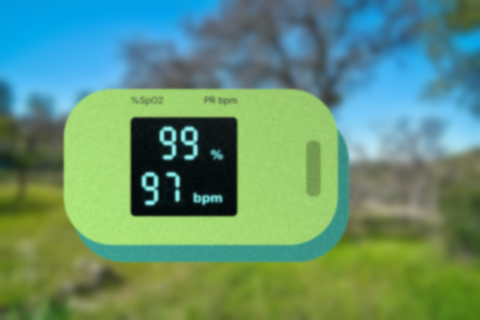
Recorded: 99 %
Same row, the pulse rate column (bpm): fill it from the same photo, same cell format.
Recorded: 97 bpm
